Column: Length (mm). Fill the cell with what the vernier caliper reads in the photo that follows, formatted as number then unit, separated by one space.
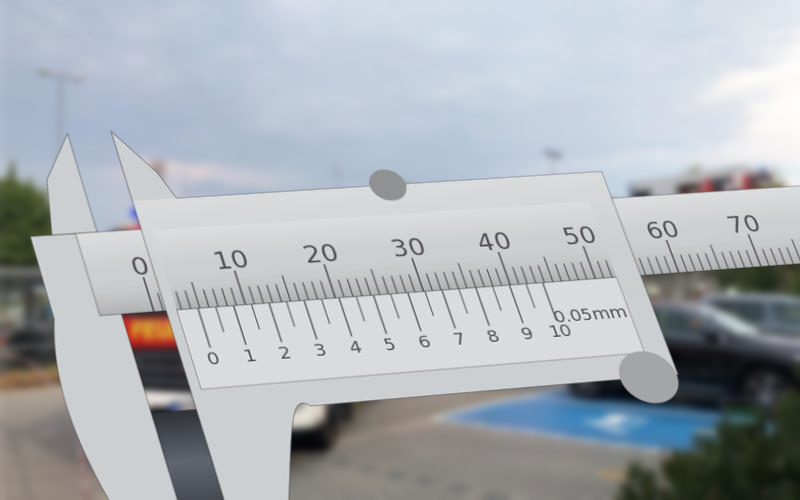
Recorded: 4.8 mm
